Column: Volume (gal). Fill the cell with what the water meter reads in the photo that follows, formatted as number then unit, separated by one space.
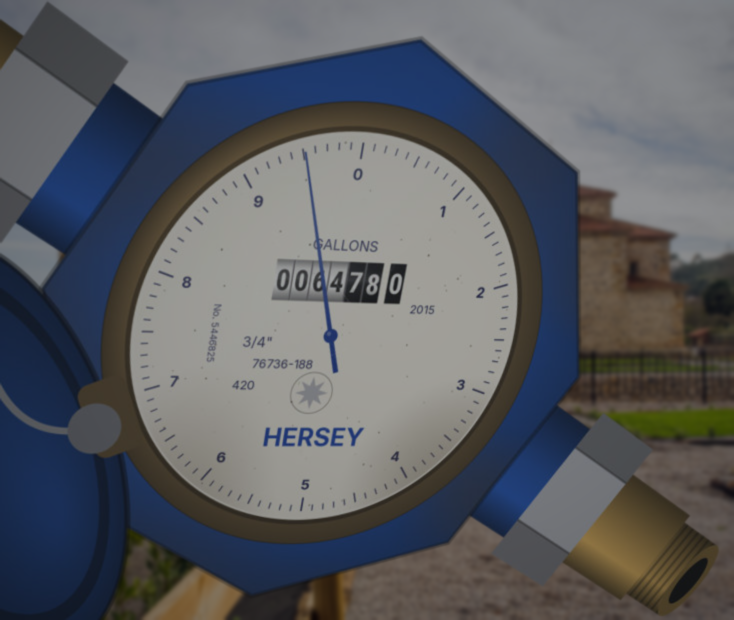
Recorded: 64779.5 gal
